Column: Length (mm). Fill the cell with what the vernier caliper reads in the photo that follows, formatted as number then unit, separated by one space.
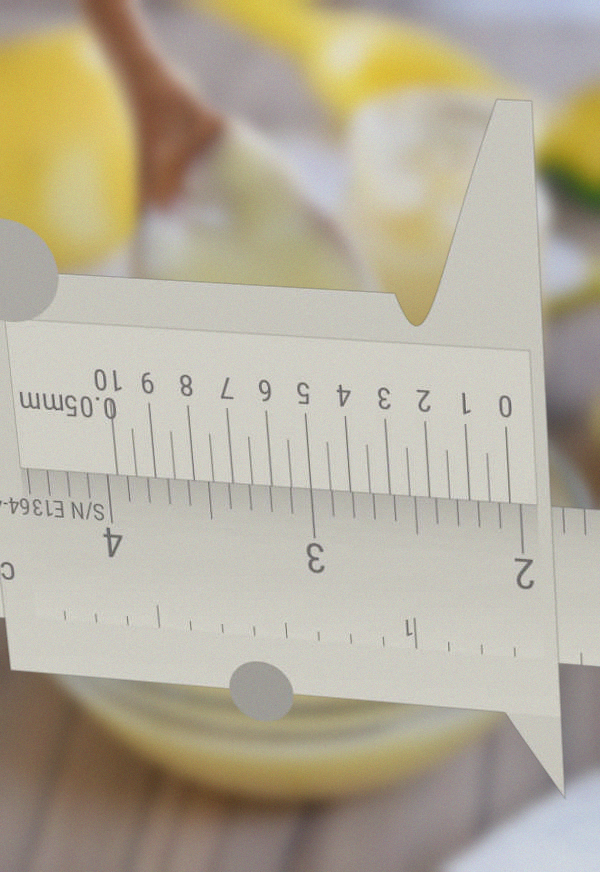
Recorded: 20.5 mm
